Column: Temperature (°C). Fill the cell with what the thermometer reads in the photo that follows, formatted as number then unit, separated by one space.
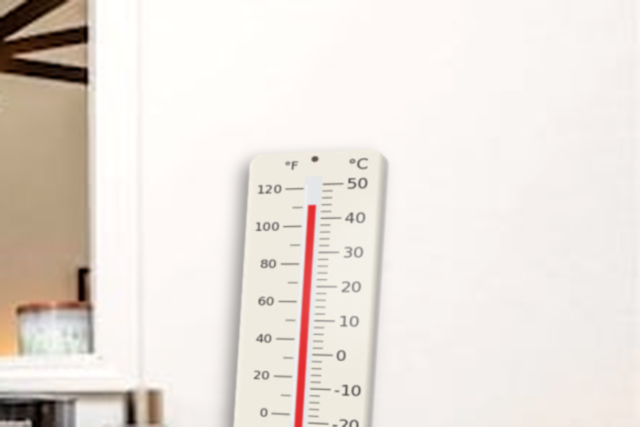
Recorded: 44 °C
